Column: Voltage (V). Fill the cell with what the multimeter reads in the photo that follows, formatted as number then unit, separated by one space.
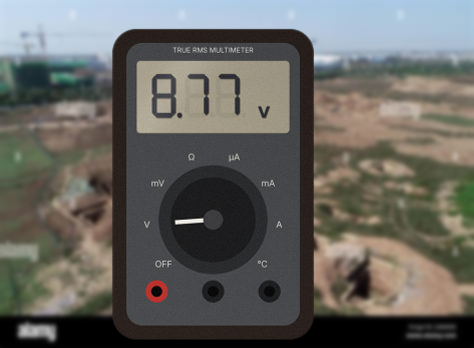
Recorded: 8.77 V
